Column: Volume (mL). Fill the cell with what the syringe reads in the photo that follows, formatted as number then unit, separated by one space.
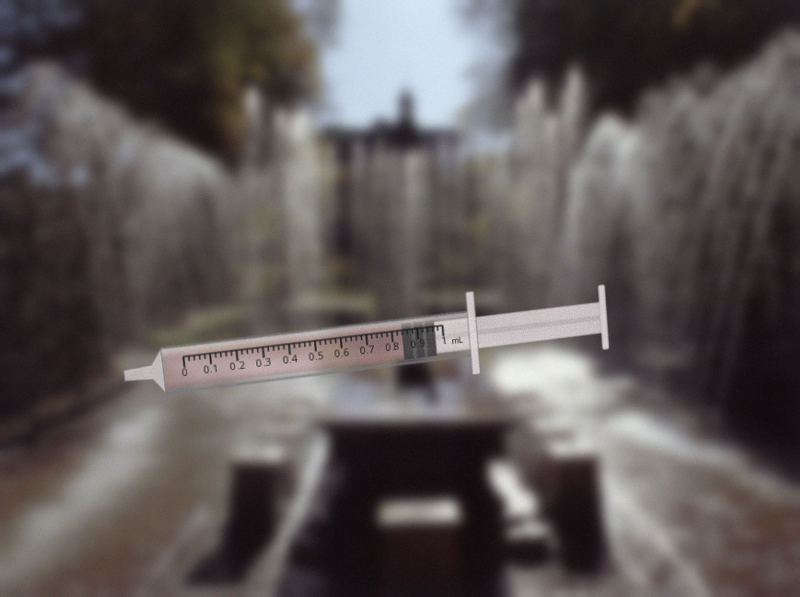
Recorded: 0.84 mL
